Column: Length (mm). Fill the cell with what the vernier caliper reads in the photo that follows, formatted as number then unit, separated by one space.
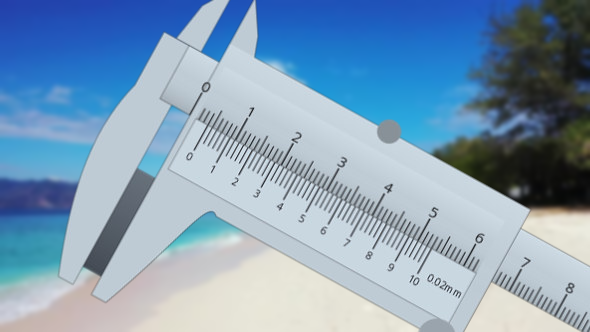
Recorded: 4.0 mm
